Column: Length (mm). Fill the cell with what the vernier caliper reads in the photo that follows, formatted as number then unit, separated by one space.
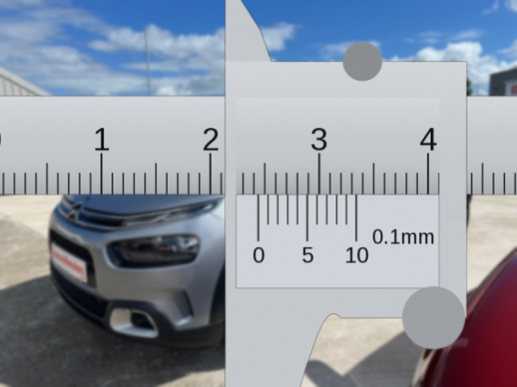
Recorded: 24.4 mm
